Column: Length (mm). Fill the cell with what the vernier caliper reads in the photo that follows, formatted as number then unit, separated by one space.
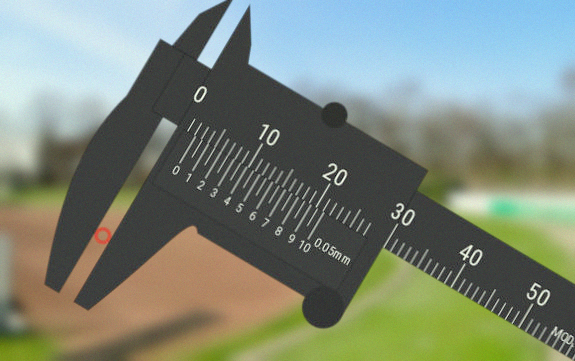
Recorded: 2.2 mm
